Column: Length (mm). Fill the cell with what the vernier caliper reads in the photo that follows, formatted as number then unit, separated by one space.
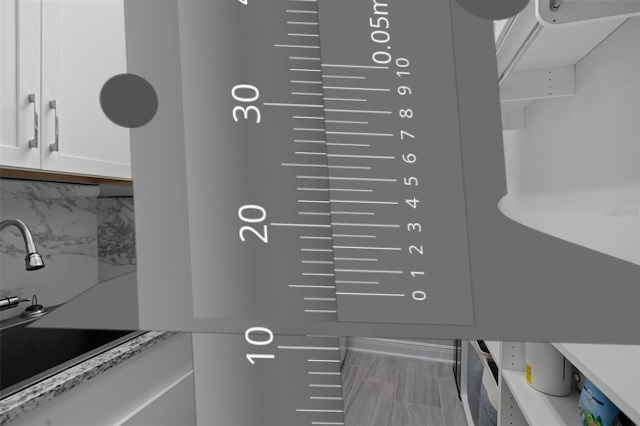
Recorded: 14.5 mm
